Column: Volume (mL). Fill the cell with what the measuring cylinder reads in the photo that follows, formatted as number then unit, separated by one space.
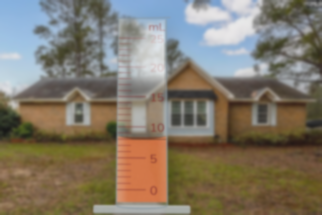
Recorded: 8 mL
